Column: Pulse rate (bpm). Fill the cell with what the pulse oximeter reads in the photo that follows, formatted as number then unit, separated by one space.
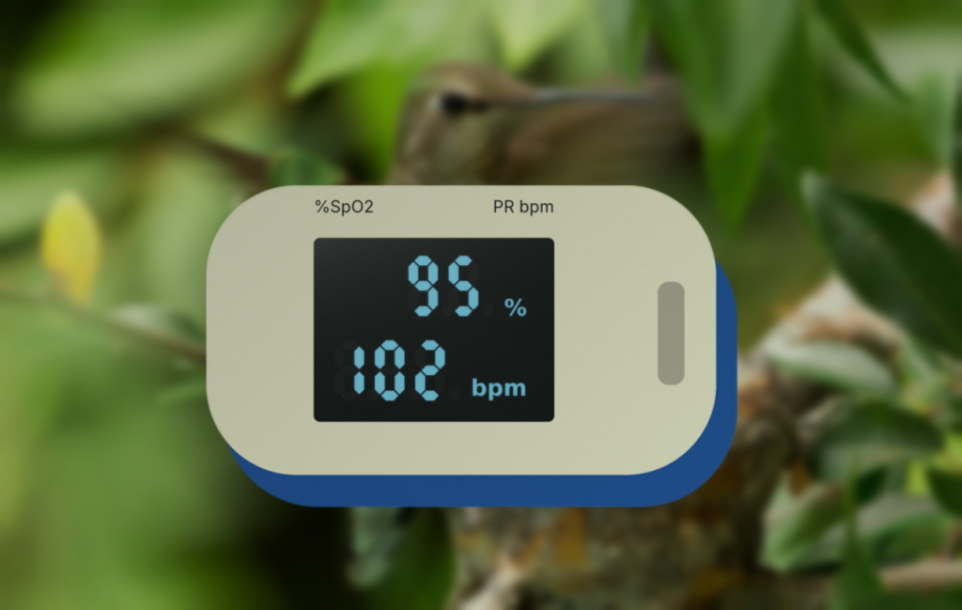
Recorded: 102 bpm
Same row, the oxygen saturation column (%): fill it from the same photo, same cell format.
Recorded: 95 %
